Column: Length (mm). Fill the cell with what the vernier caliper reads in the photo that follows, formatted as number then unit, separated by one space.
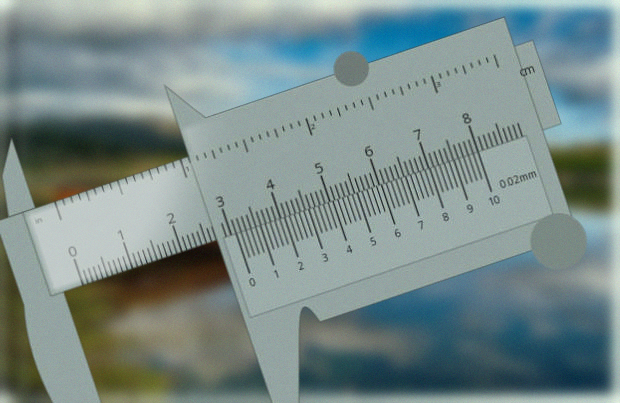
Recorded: 31.0 mm
